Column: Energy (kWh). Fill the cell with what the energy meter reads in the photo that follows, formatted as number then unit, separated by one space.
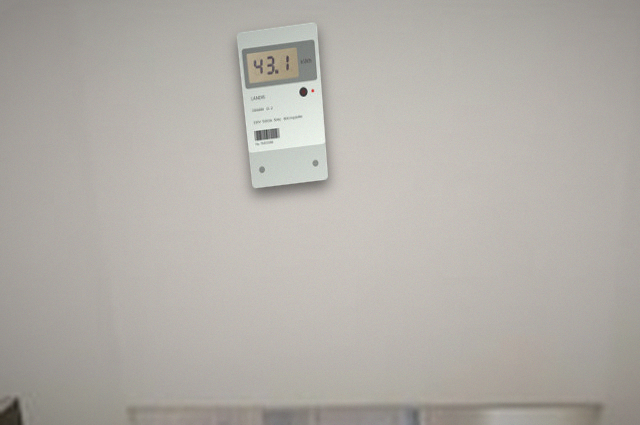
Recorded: 43.1 kWh
